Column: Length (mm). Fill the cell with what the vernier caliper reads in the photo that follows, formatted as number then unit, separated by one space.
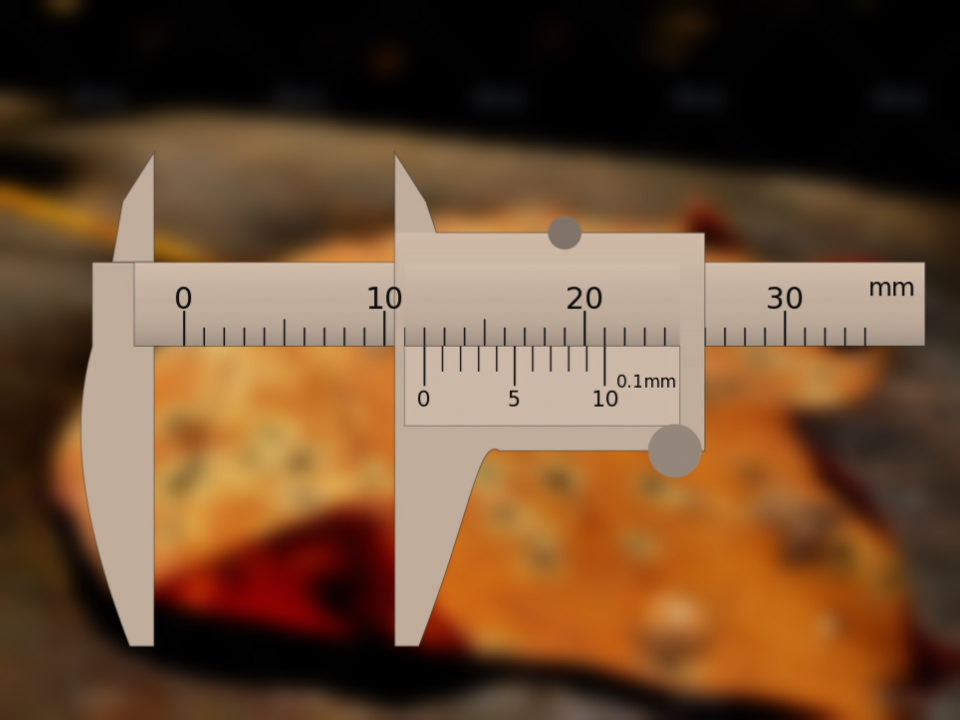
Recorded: 12.0 mm
